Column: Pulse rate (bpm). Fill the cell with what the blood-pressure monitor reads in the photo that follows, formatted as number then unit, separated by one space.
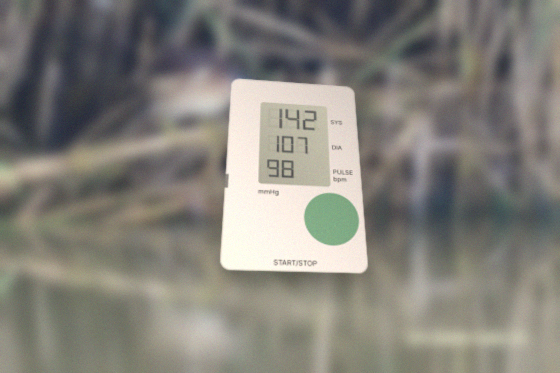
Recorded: 98 bpm
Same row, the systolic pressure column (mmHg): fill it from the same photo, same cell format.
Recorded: 142 mmHg
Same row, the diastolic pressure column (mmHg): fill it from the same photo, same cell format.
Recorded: 107 mmHg
